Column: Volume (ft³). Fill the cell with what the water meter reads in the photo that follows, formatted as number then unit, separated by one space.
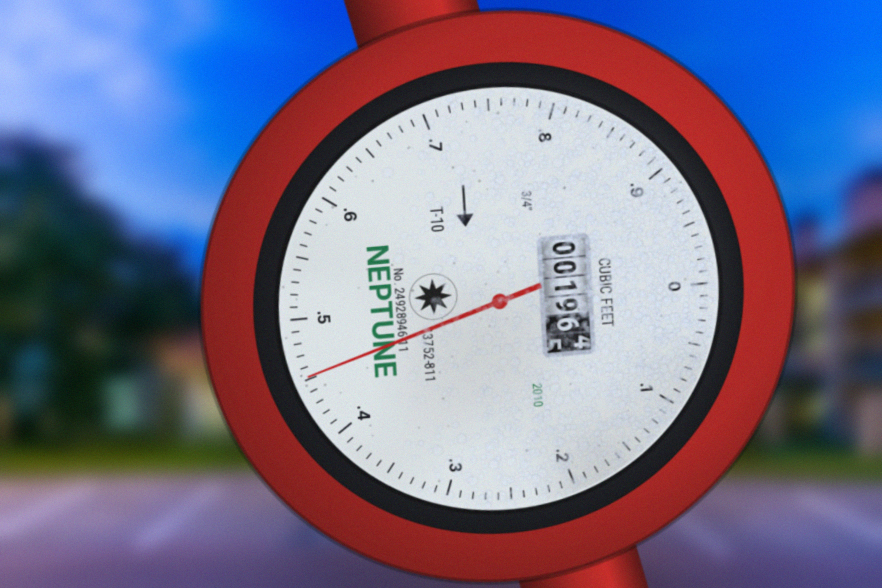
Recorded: 1964.45 ft³
